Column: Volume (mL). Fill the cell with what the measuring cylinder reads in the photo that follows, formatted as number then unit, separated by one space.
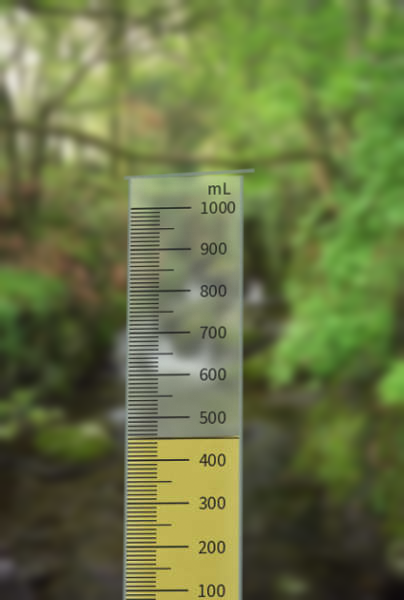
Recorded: 450 mL
